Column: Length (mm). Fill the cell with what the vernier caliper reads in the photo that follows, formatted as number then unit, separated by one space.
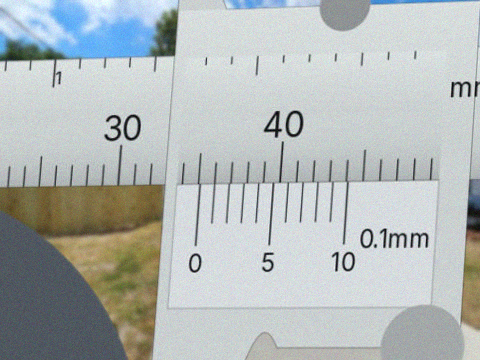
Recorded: 35.1 mm
